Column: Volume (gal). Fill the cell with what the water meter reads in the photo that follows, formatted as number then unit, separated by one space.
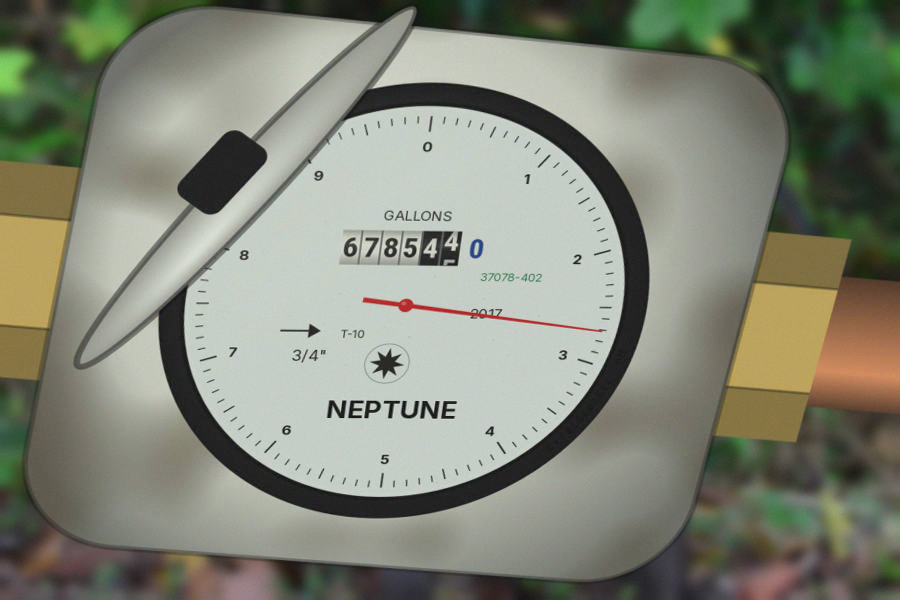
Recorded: 6785442.7 gal
